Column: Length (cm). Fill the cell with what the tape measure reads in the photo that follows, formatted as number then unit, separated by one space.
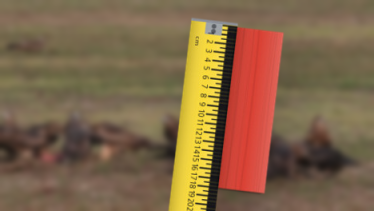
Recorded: 18 cm
